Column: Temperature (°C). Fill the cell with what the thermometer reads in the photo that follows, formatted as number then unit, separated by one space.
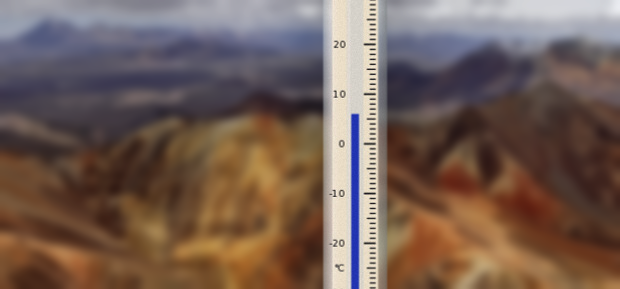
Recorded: 6 °C
